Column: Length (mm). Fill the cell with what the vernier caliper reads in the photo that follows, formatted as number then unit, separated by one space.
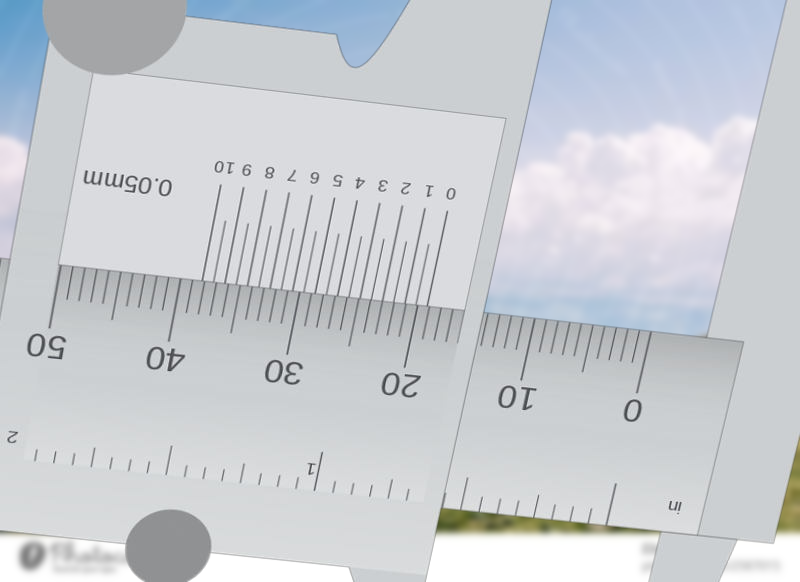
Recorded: 19.2 mm
